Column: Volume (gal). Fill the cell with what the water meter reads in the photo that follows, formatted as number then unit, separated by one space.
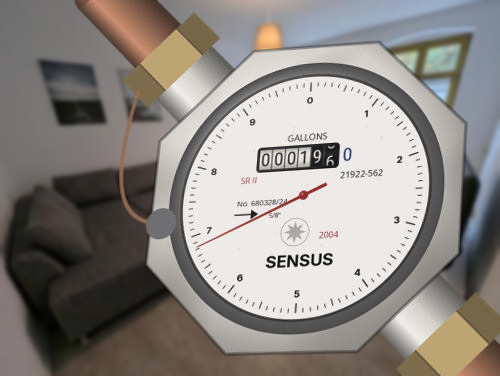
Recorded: 1956.8 gal
